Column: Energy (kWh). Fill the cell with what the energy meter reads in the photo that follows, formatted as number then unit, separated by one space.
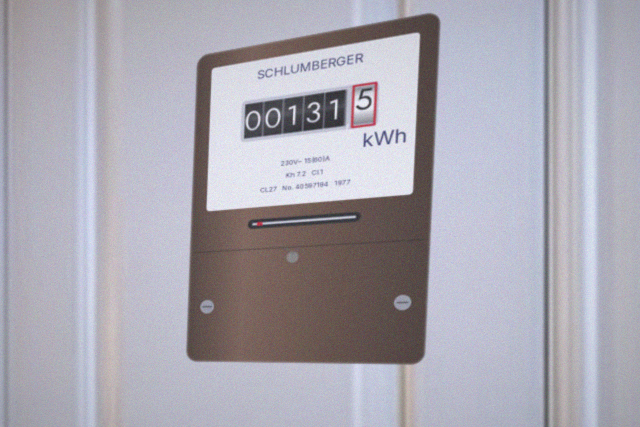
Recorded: 131.5 kWh
